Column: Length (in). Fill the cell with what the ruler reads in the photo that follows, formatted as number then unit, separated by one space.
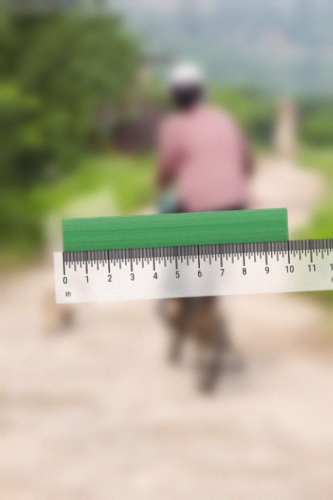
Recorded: 10 in
